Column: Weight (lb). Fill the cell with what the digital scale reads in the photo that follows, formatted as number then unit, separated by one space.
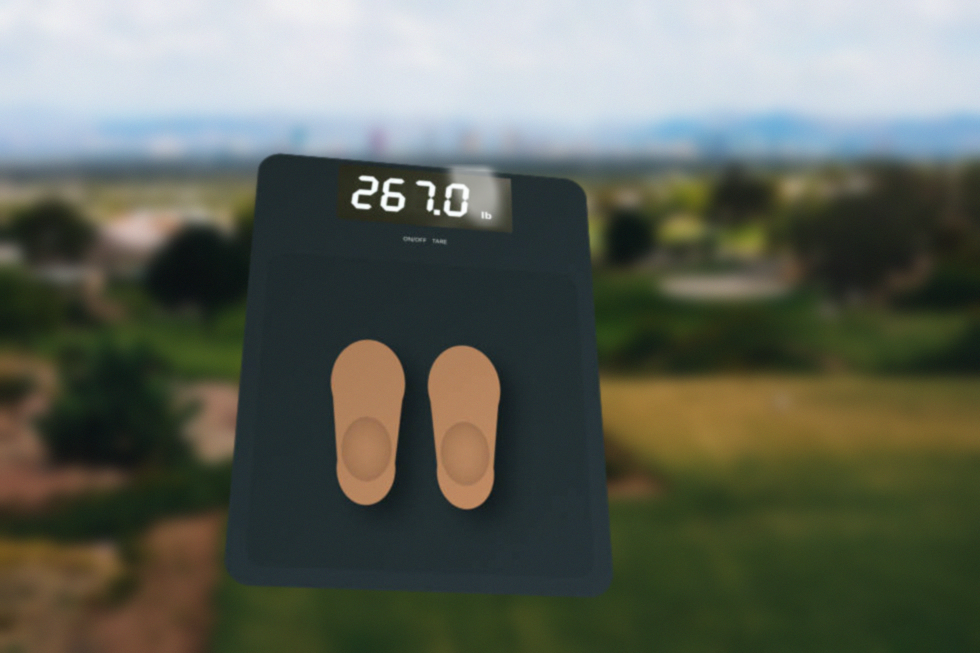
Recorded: 267.0 lb
